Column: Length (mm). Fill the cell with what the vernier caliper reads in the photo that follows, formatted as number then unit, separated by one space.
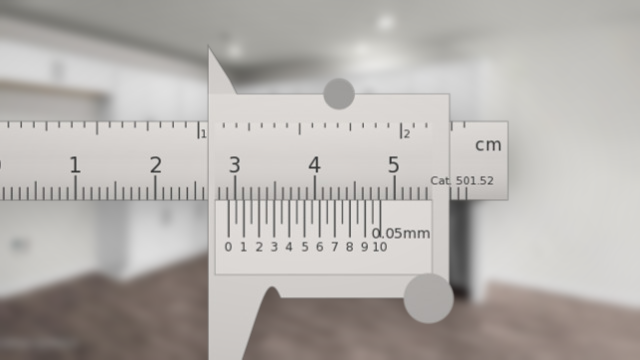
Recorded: 29.2 mm
